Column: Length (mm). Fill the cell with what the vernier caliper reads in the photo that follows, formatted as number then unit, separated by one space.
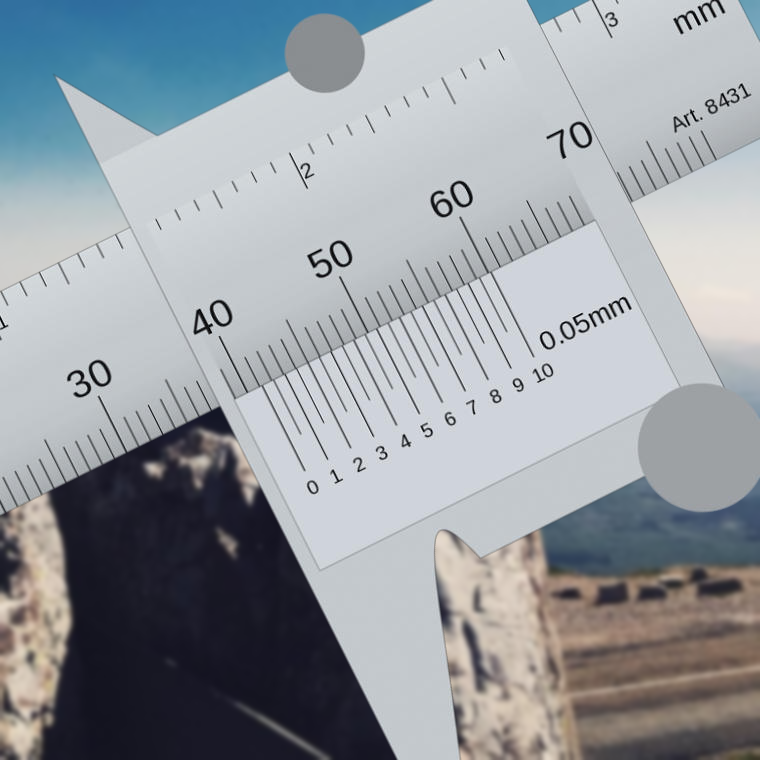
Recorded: 41.2 mm
